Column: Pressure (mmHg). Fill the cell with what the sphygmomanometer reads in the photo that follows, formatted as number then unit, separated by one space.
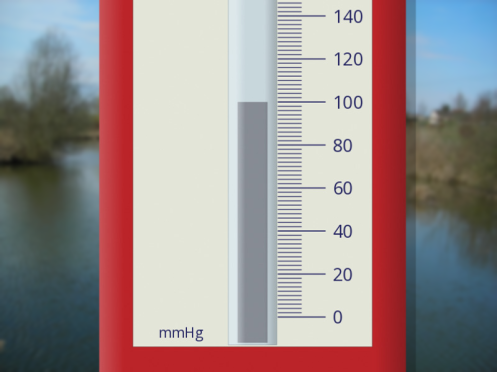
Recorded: 100 mmHg
